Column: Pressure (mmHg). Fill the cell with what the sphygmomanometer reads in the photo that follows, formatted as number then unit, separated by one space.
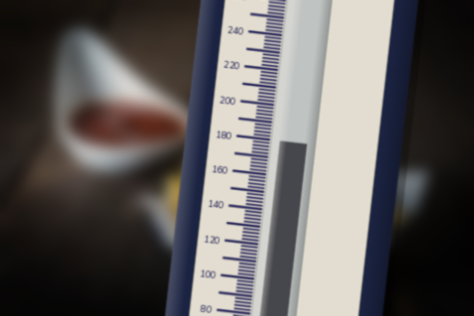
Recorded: 180 mmHg
